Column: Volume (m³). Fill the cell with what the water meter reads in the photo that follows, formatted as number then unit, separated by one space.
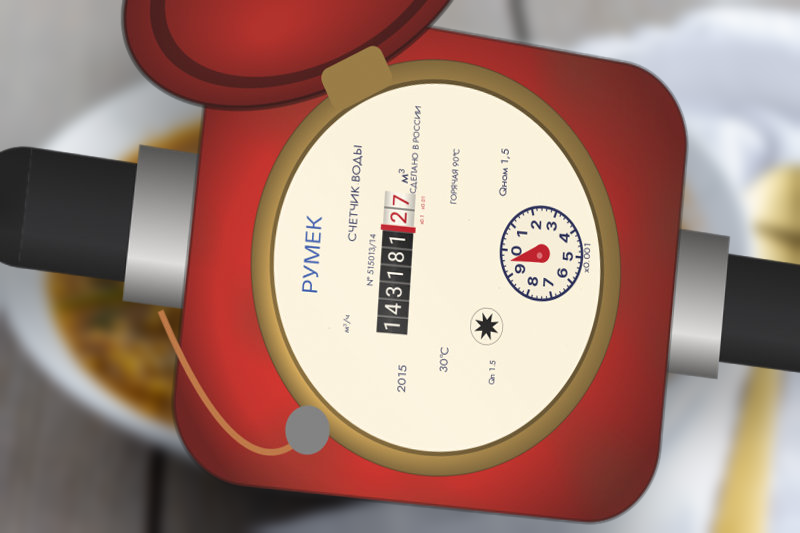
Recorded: 143181.269 m³
